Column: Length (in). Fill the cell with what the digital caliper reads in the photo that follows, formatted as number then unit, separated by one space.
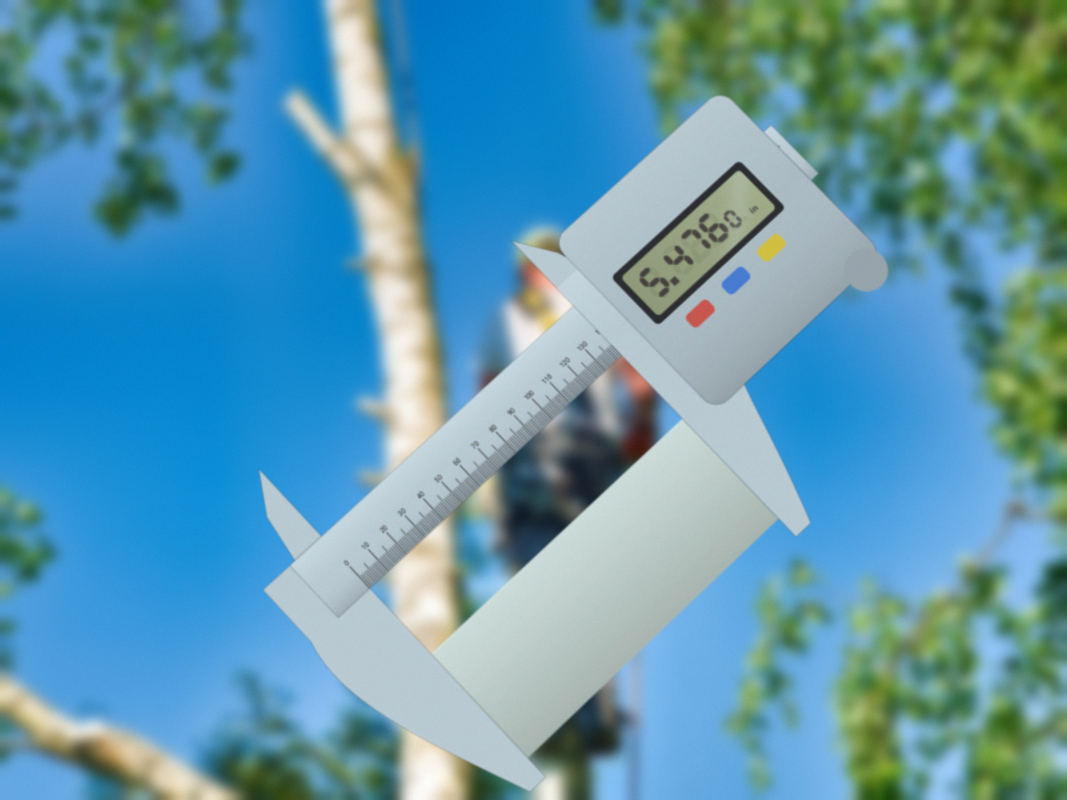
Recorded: 5.4760 in
